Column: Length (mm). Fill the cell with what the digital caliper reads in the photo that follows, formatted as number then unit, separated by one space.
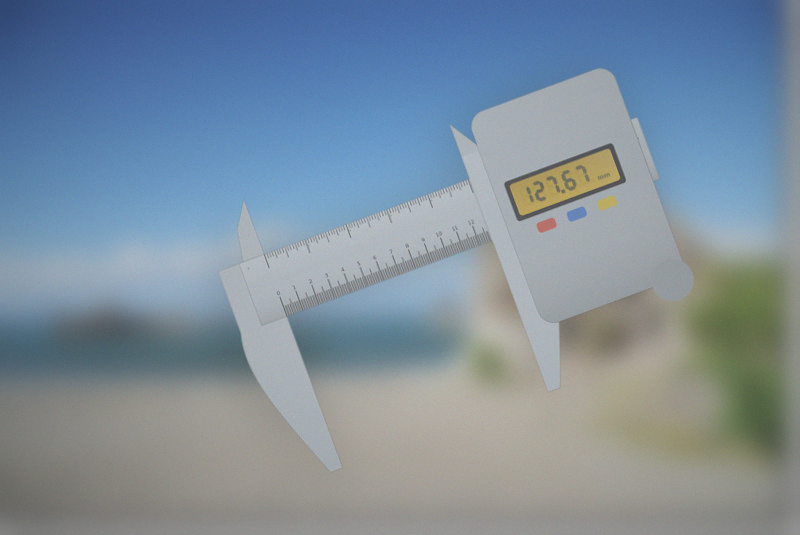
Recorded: 127.67 mm
